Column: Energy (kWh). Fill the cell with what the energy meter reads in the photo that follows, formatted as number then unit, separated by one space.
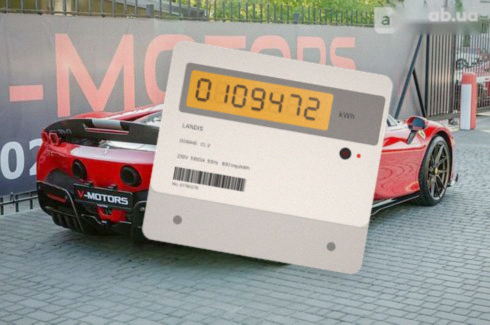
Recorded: 109472 kWh
